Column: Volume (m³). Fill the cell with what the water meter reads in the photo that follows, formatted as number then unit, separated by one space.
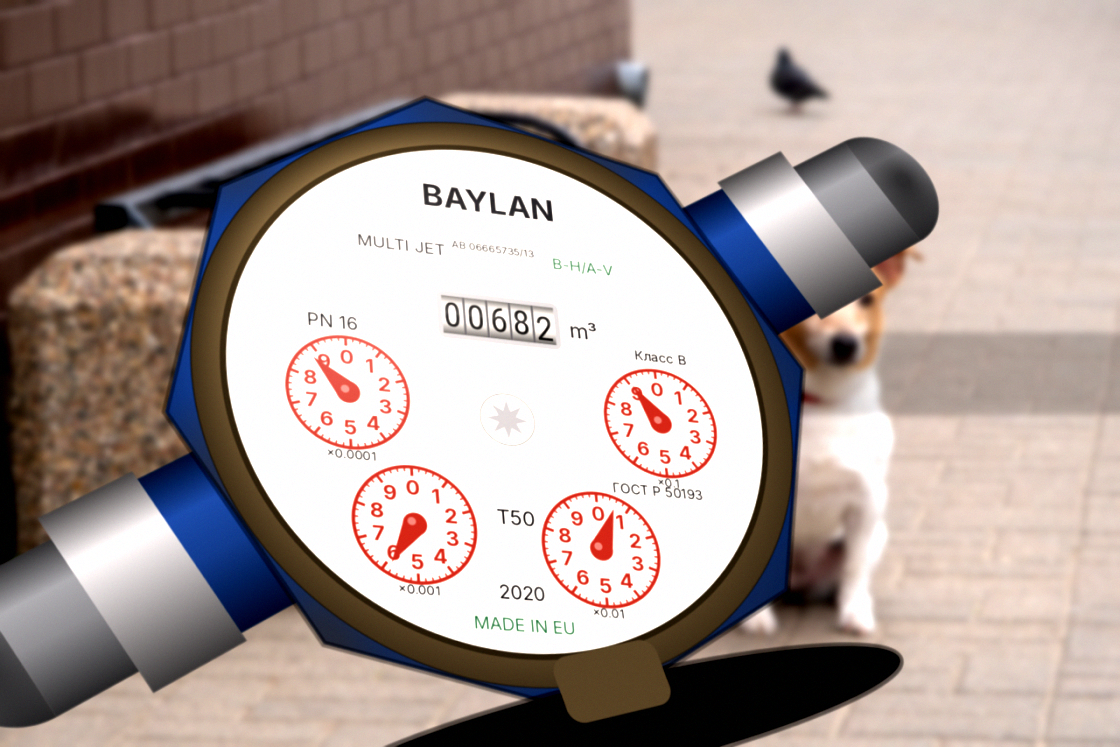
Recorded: 681.9058 m³
